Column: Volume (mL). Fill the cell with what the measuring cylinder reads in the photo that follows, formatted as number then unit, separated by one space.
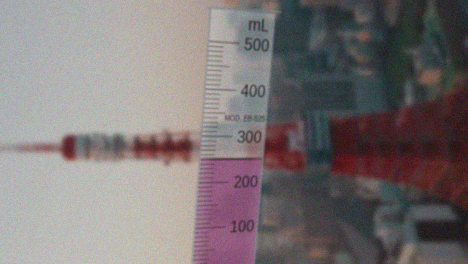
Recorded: 250 mL
